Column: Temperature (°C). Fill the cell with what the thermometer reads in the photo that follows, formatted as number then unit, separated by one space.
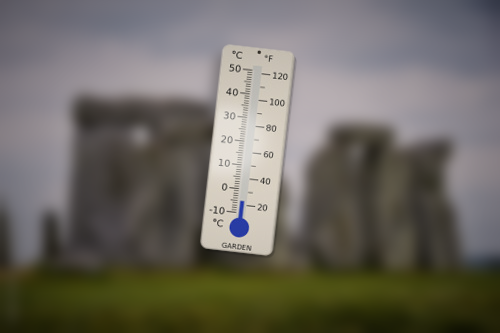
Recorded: -5 °C
